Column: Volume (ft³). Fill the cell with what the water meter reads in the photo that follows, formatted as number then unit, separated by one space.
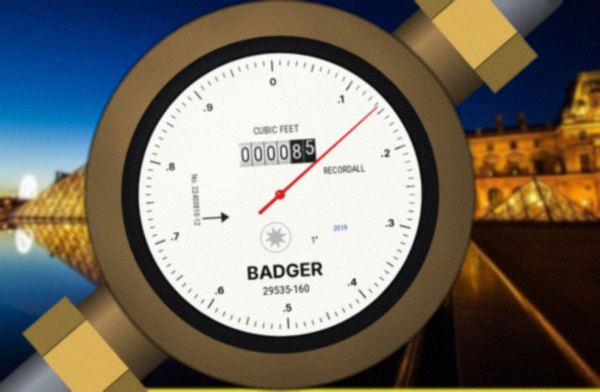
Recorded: 85.14 ft³
